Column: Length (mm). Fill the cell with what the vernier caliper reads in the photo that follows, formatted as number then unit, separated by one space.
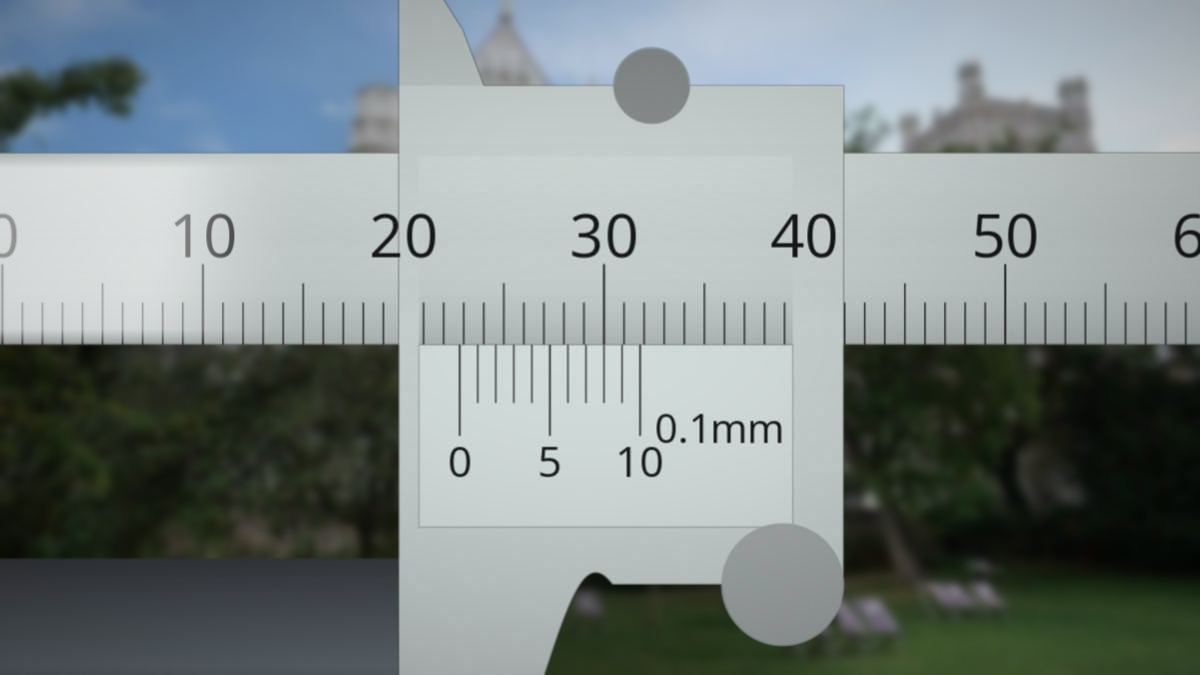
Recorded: 22.8 mm
